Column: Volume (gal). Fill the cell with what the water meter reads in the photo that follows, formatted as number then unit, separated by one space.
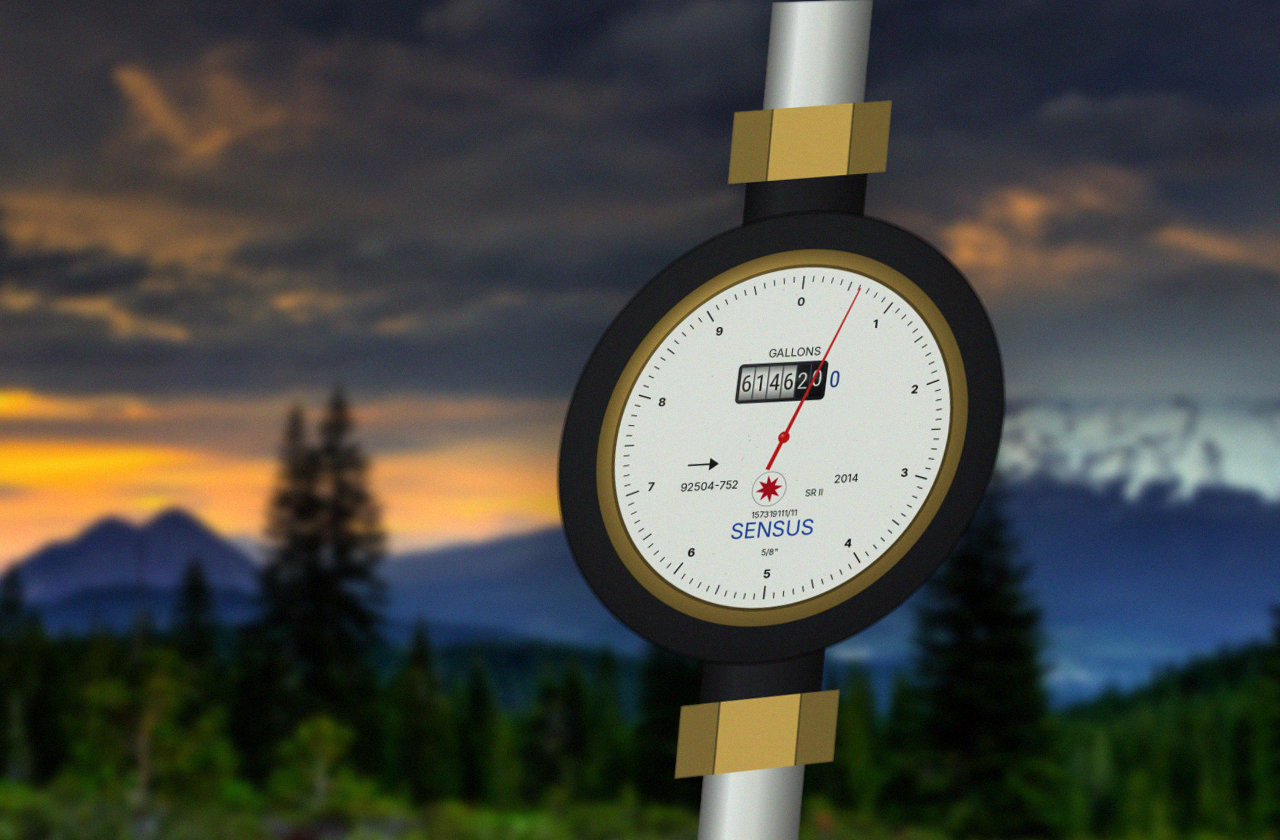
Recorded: 6146200.6 gal
